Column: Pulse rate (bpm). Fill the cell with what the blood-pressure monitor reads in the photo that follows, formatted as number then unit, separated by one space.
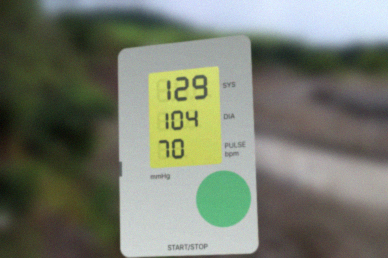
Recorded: 70 bpm
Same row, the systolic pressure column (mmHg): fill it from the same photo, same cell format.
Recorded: 129 mmHg
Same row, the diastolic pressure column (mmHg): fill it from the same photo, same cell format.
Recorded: 104 mmHg
